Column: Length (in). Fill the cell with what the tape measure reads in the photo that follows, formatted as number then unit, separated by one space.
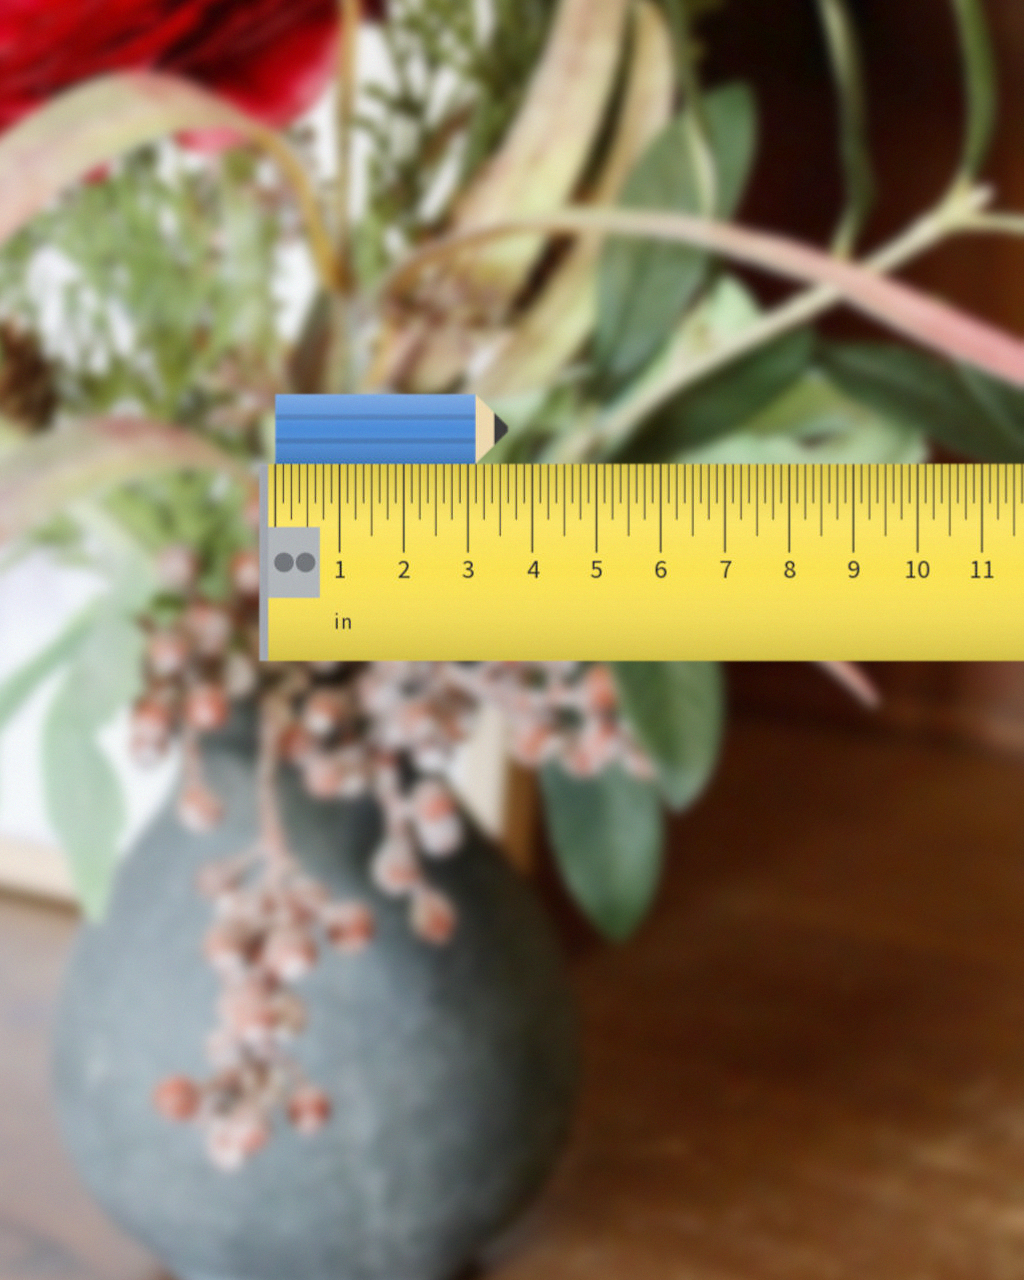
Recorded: 3.625 in
